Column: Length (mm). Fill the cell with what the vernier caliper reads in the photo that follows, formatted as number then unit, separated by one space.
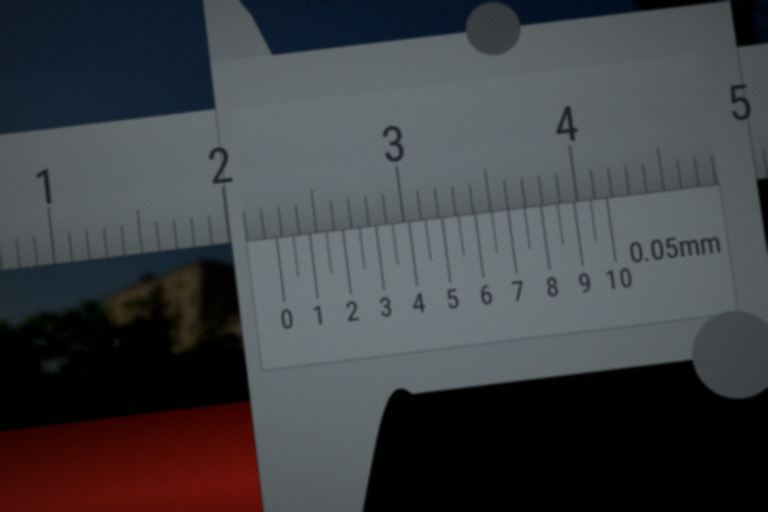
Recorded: 22.7 mm
